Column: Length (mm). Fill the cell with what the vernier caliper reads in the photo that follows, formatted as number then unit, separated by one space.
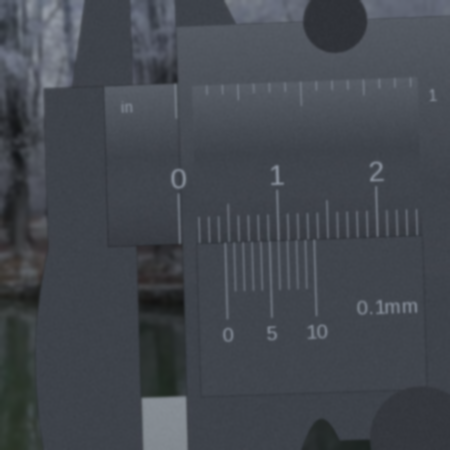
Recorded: 4.6 mm
